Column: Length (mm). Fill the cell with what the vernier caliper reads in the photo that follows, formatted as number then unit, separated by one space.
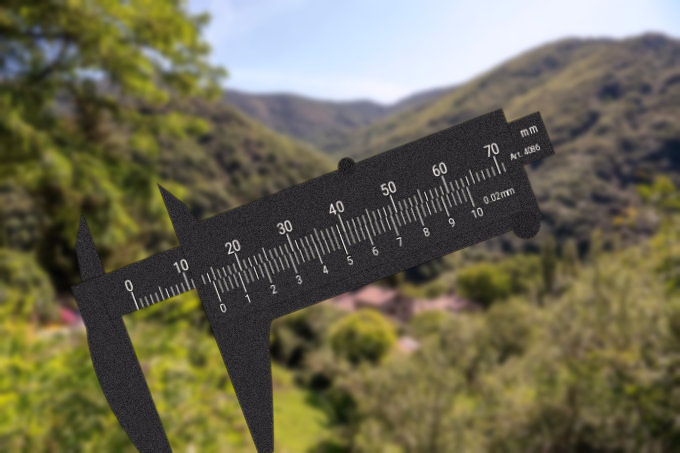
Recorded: 14.5 mm
